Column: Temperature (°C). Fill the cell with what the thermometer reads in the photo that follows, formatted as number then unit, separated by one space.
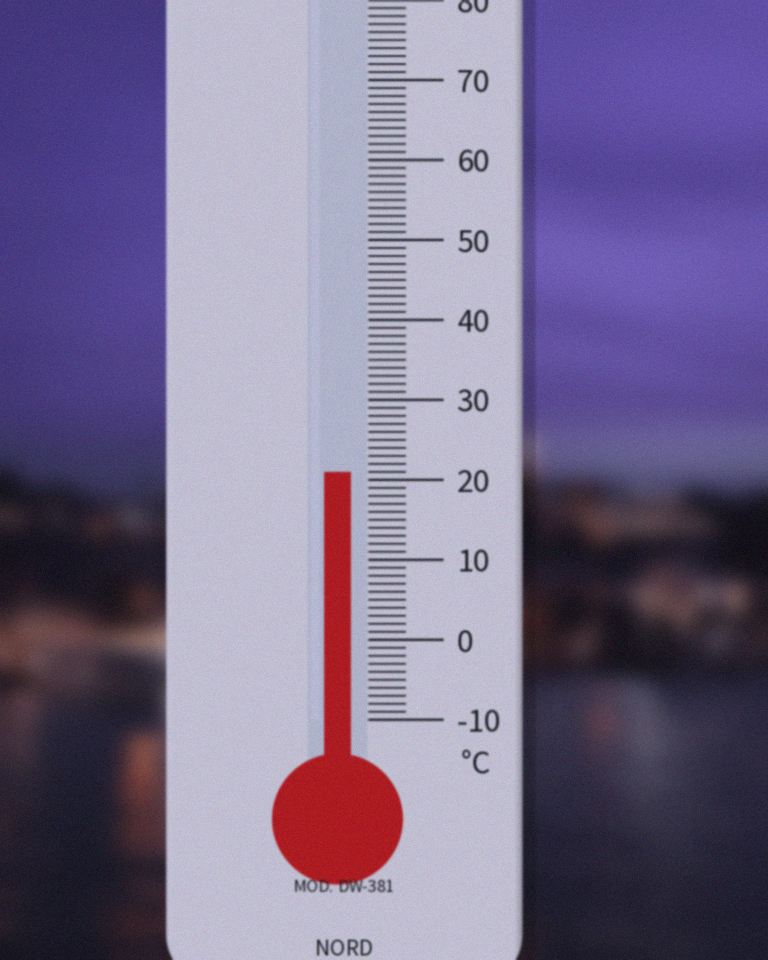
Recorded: 21 °C
